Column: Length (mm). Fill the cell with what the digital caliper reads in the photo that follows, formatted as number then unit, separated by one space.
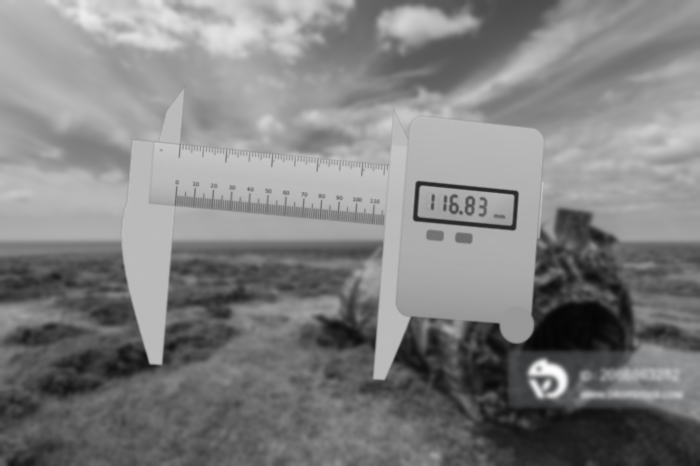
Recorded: 116.83 mm
